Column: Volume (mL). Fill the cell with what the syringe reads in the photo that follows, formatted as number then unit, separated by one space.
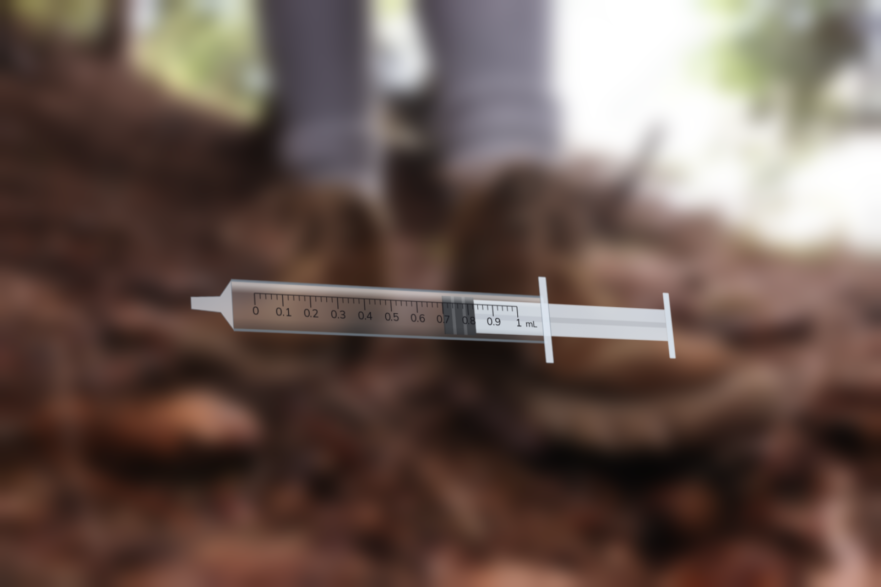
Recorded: 0.7 mL
